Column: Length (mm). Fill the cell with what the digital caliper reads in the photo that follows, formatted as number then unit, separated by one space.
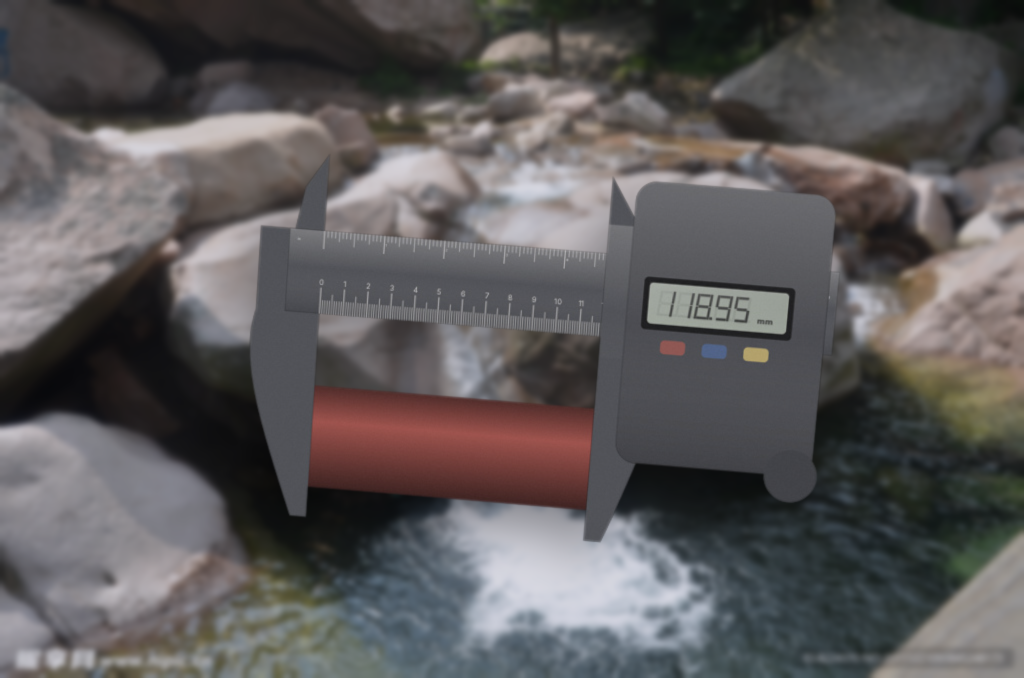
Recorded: 118.95 mm
